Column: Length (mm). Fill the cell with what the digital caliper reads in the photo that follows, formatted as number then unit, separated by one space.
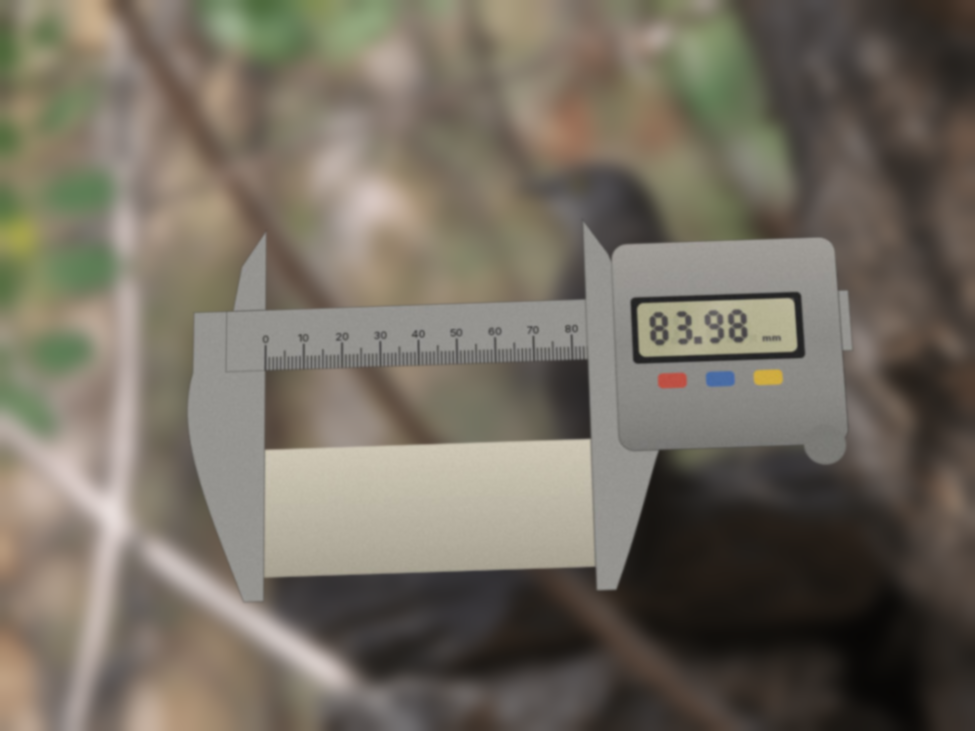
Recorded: 83.98 mm
